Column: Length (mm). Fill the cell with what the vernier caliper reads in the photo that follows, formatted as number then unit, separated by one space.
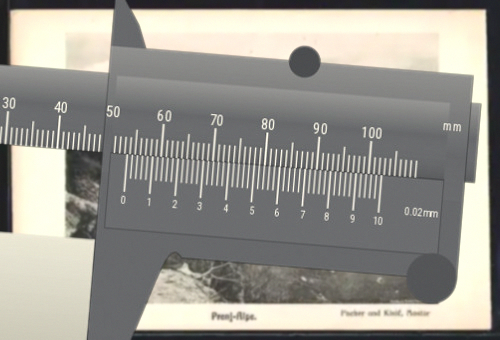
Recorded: 53.5 mm
